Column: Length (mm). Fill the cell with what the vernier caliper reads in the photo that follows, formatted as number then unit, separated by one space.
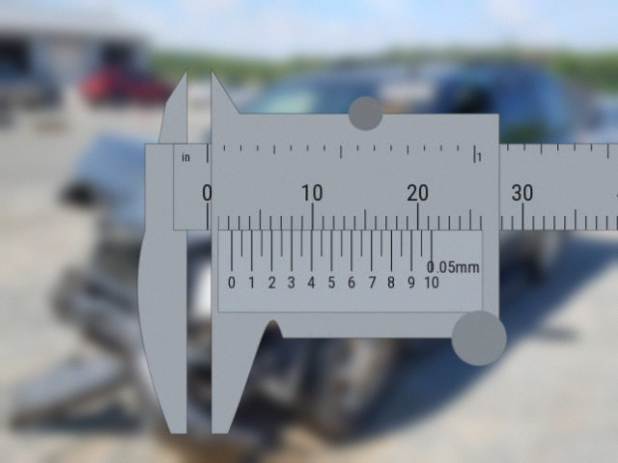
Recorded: 2.3 mm
